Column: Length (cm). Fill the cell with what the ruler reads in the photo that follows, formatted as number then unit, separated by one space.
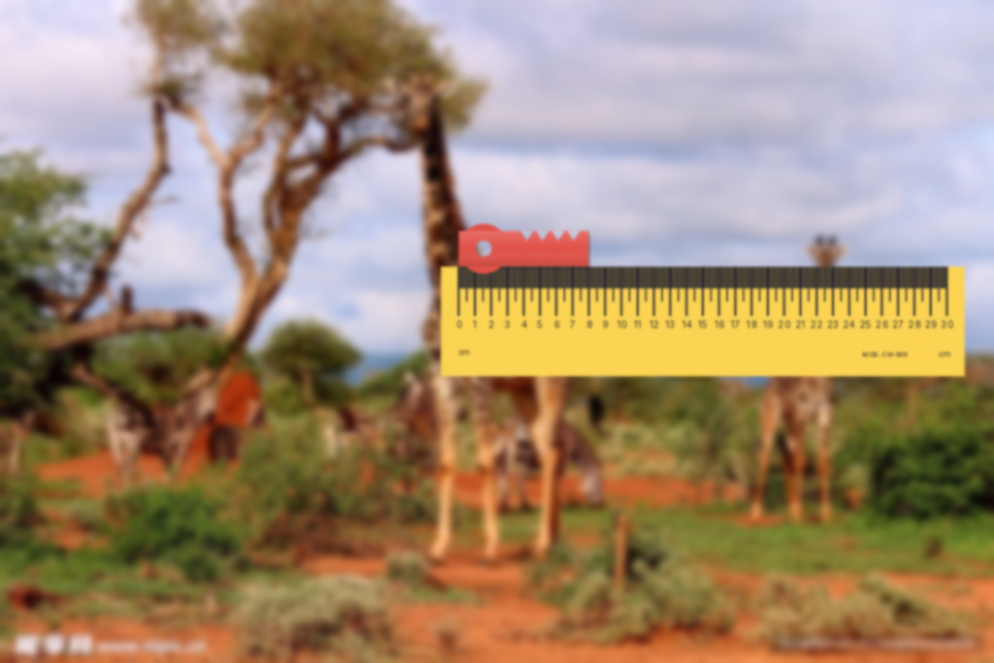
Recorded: 8 cm
